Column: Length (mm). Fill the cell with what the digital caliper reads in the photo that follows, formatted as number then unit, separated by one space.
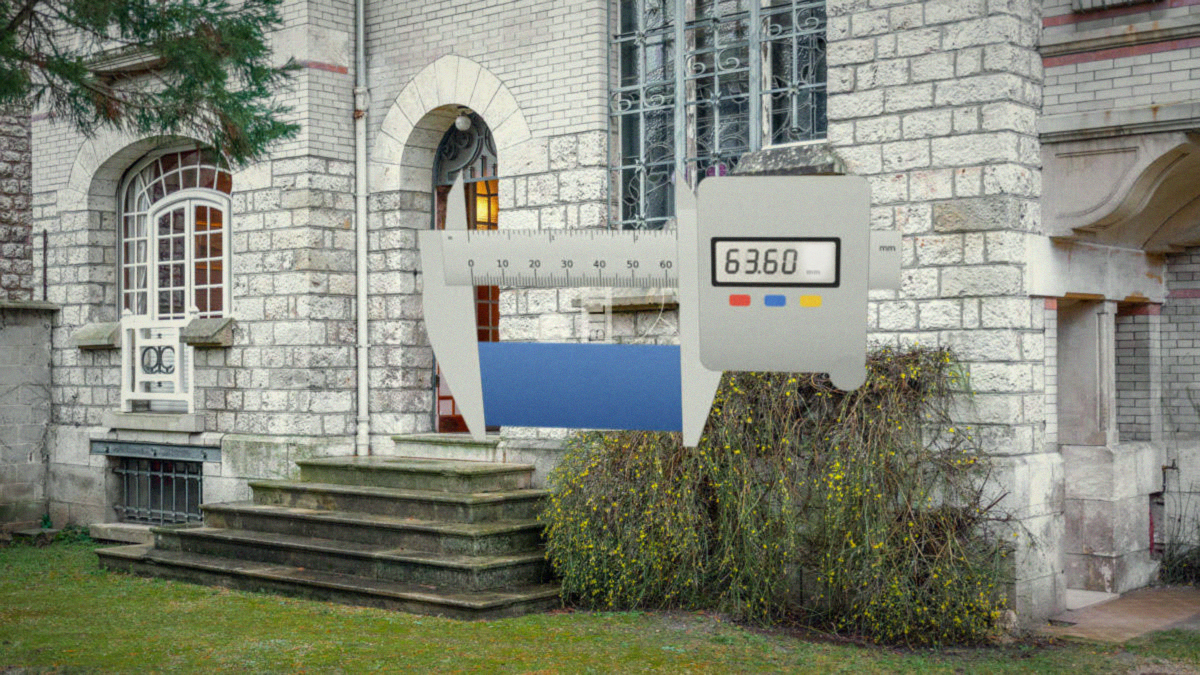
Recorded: 63.60 mm
